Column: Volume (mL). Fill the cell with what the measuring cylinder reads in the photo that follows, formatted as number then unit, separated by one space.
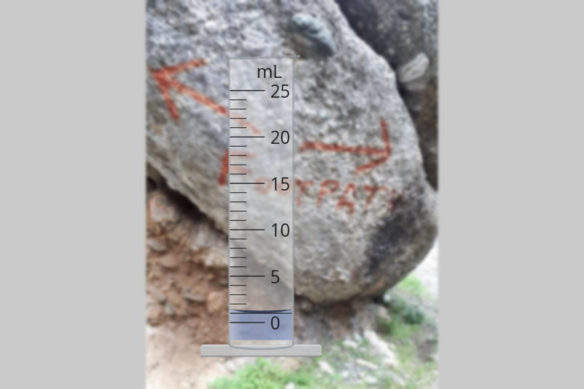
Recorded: 1 mL
